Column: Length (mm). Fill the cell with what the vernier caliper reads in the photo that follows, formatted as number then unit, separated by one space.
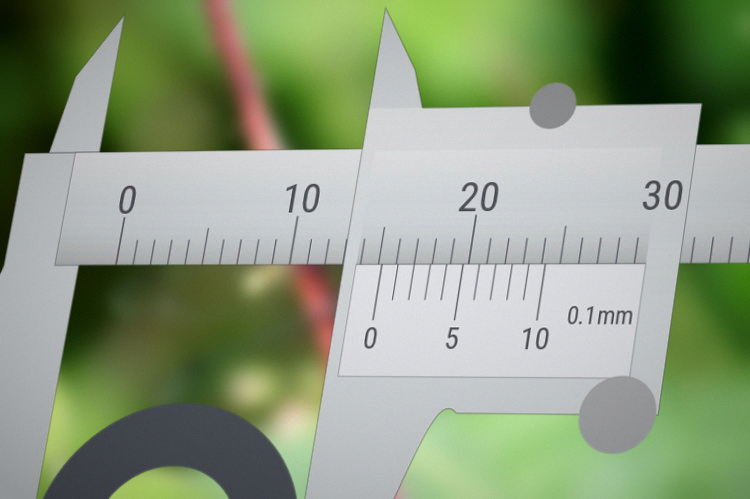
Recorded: 15.2 mm
